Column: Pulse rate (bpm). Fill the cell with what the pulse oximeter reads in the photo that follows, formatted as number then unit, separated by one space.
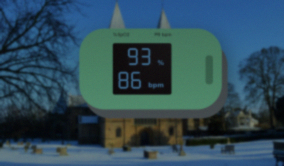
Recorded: 86 bpm
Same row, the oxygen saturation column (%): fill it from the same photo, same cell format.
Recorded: 93 %
